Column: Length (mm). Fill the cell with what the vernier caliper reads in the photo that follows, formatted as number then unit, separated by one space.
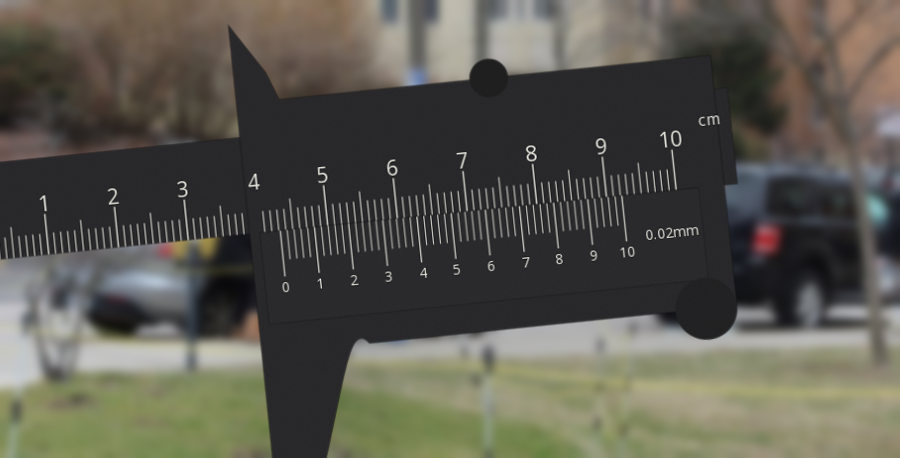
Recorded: 43.2 mm
